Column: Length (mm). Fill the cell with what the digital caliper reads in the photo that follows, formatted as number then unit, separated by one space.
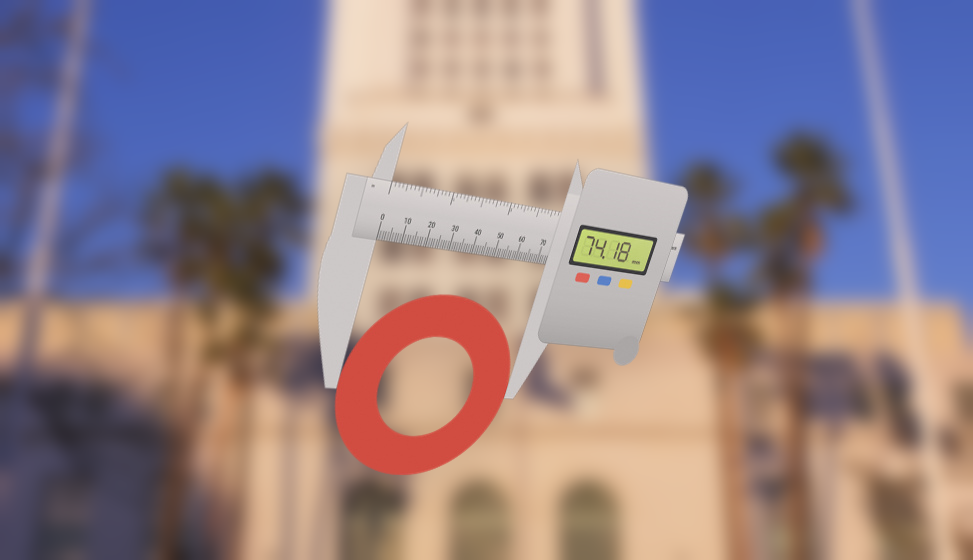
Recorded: 74.18 mm
